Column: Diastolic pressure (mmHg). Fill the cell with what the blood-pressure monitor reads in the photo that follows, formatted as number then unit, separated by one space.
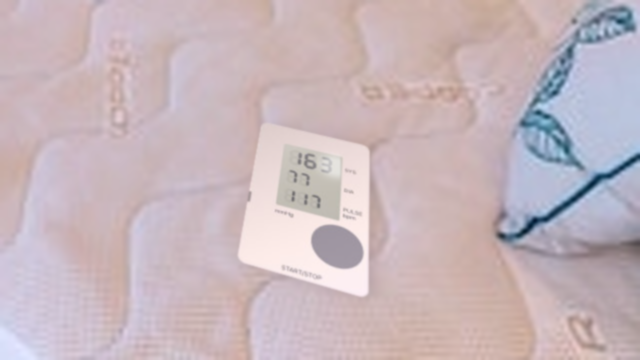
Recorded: 77 mmHg
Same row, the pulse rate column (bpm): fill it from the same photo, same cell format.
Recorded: 117 bpm
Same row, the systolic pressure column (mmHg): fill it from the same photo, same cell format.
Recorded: 163 mmHg
